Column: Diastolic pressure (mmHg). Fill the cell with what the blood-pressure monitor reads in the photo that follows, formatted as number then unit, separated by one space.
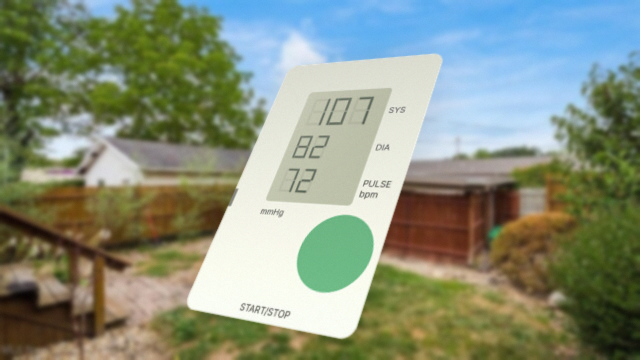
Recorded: 82 mmHg
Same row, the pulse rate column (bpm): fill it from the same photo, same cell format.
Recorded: 72 bpm
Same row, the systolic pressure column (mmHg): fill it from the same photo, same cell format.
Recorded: 107 mmHg
